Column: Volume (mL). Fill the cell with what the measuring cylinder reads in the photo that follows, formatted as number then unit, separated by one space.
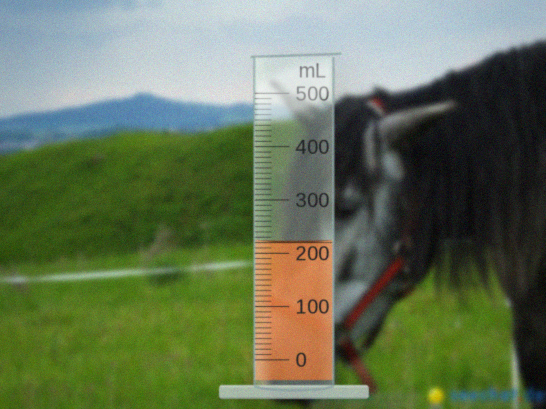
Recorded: 220 mL
